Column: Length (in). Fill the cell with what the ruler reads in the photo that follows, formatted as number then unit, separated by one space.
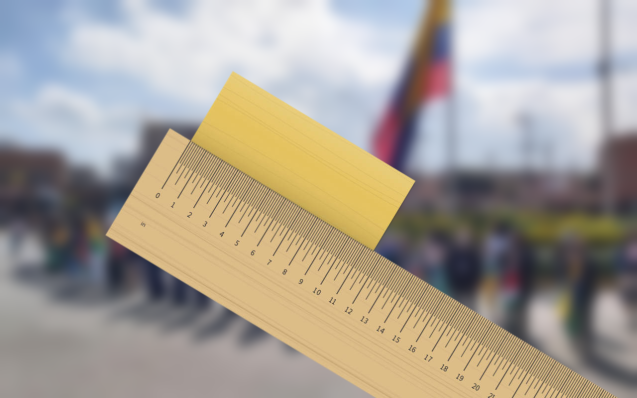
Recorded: 11.5 in
